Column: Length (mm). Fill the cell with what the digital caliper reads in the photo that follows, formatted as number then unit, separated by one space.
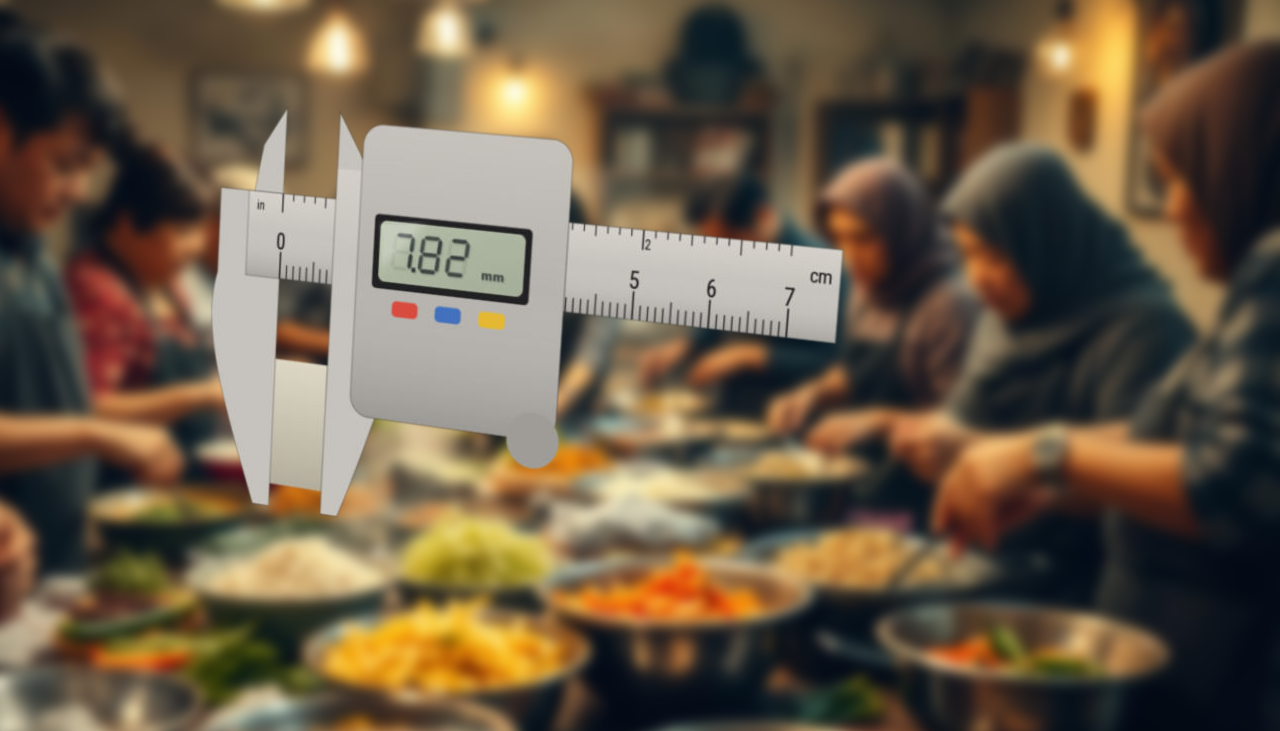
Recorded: 7.82 mm
